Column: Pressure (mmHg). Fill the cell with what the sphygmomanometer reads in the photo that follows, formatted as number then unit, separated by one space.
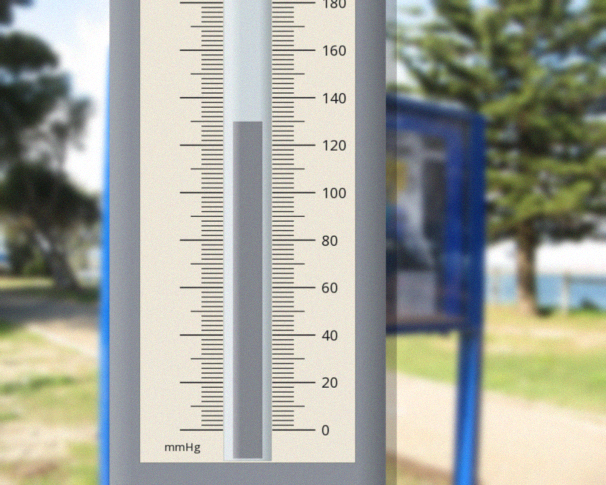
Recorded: 130 mmHg
